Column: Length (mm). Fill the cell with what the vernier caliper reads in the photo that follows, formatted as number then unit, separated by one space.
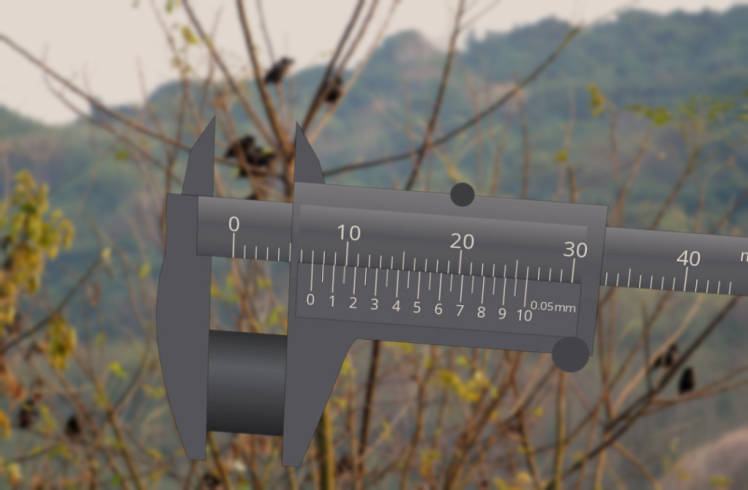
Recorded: 7.0 mm
